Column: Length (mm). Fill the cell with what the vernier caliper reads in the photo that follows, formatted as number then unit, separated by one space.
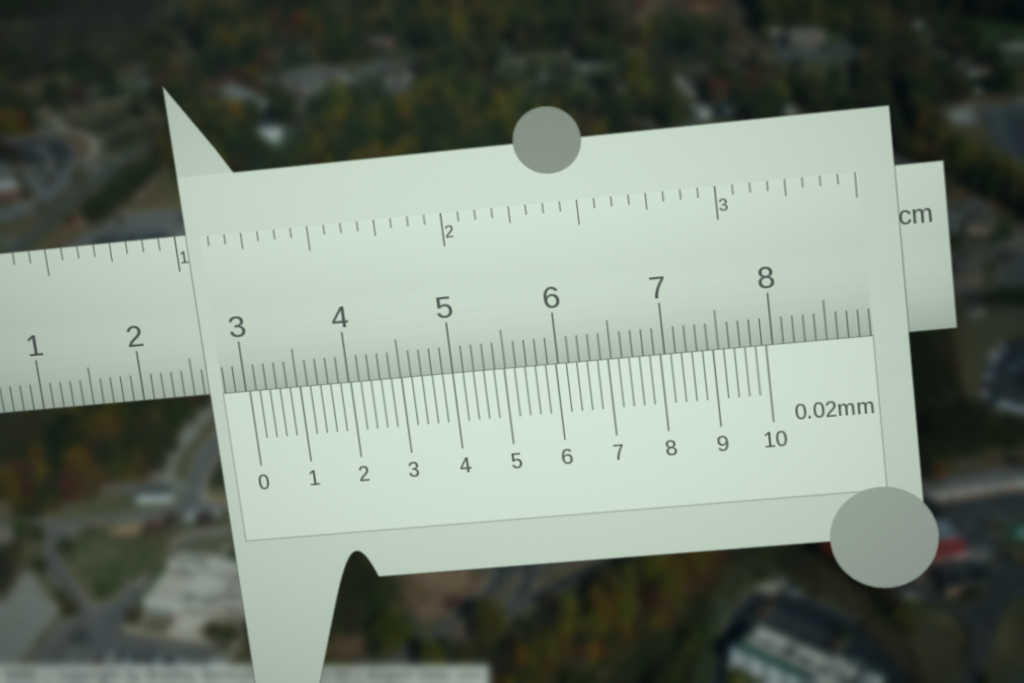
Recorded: 30.4 mm
